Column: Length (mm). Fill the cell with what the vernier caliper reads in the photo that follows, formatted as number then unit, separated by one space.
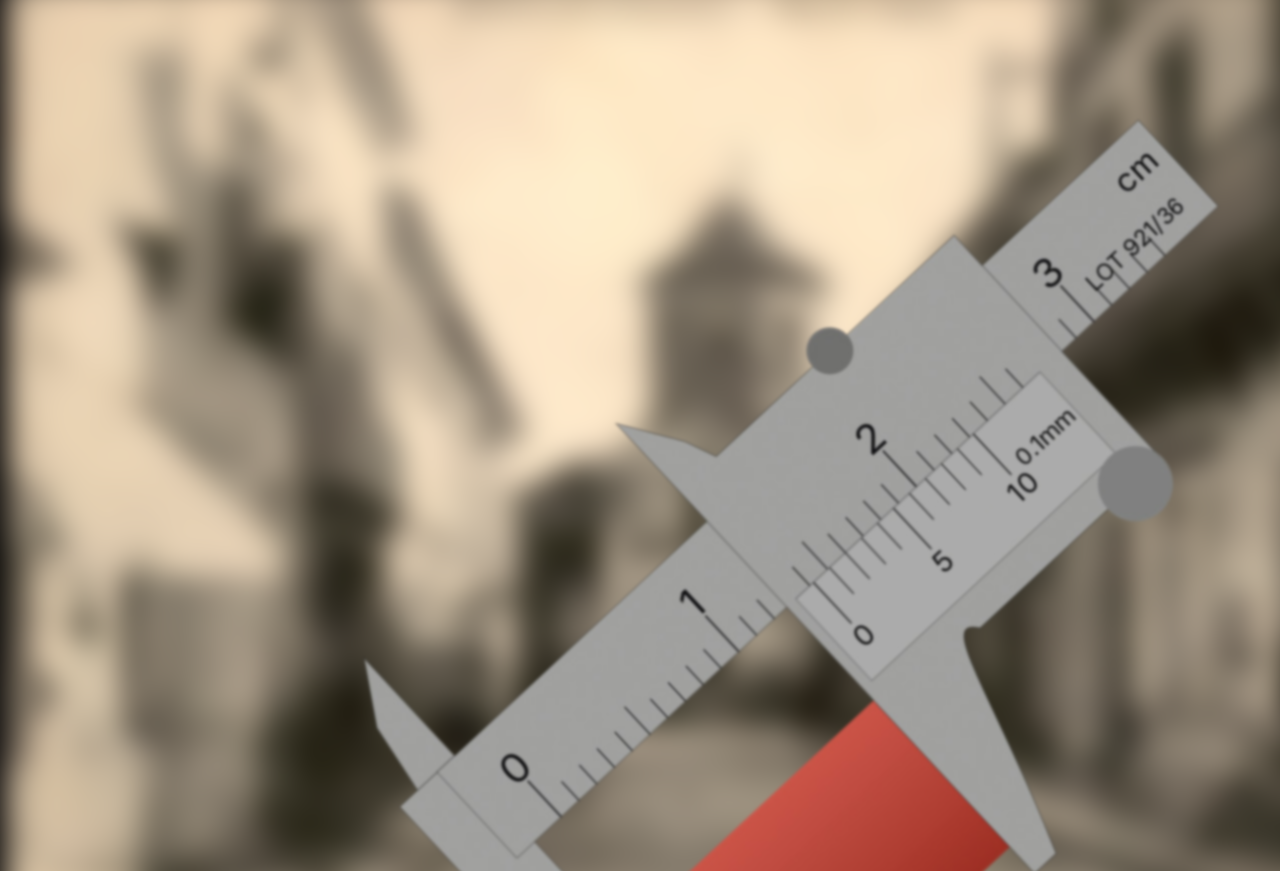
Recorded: 14.2 mm
